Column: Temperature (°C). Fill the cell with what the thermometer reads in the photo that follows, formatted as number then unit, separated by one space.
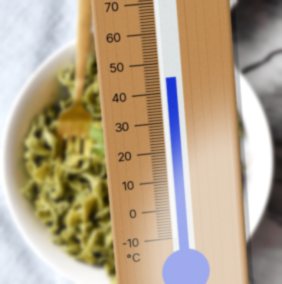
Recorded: 45 °C
